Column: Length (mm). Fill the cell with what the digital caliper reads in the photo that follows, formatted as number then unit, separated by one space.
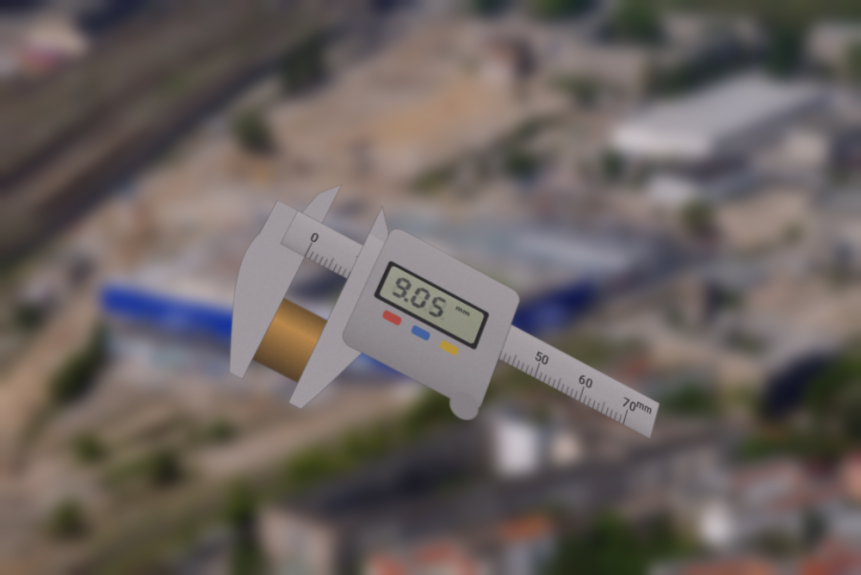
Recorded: 9.05 mm
